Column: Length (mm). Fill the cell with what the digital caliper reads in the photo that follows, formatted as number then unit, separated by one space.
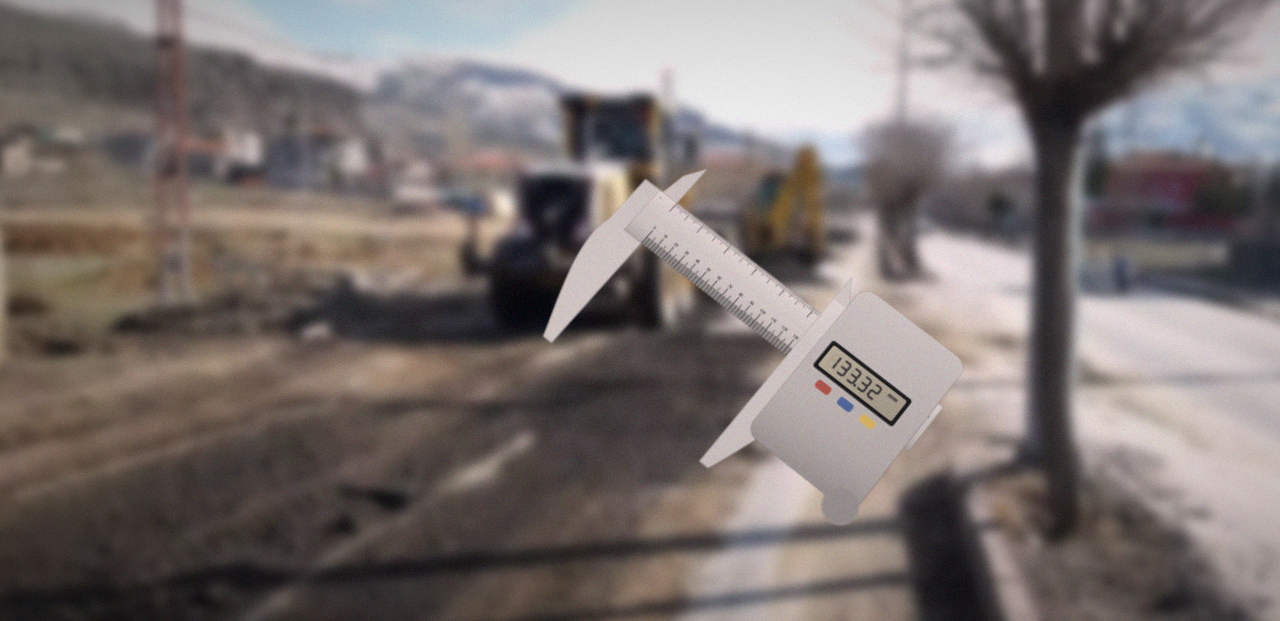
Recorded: 133.32 mm
